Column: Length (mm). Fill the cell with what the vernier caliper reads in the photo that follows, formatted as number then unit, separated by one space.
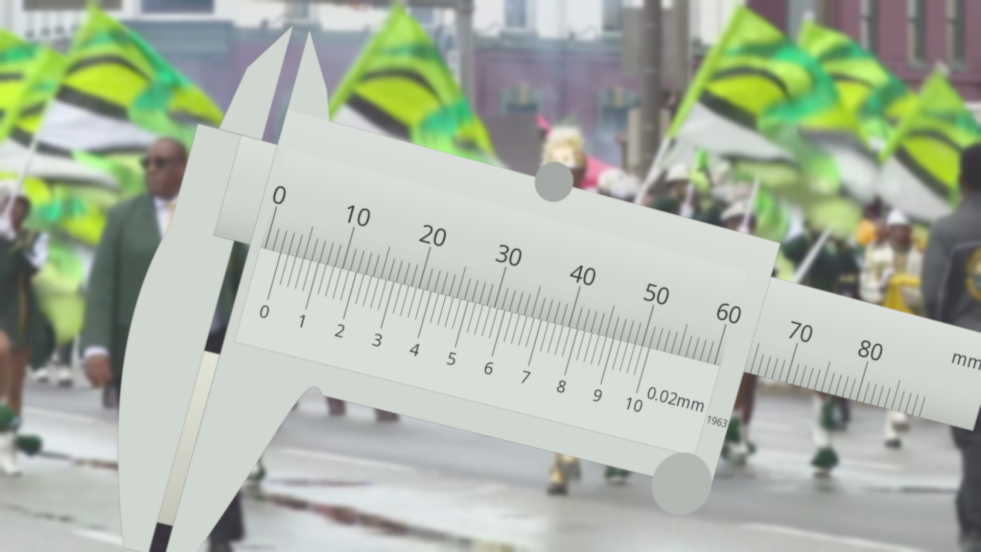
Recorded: 2.0 mm
